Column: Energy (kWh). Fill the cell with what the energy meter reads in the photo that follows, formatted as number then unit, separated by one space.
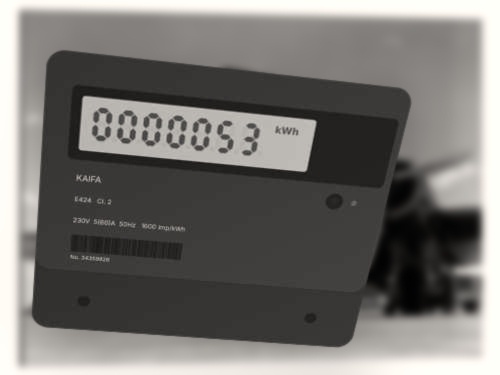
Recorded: 53 kWh
